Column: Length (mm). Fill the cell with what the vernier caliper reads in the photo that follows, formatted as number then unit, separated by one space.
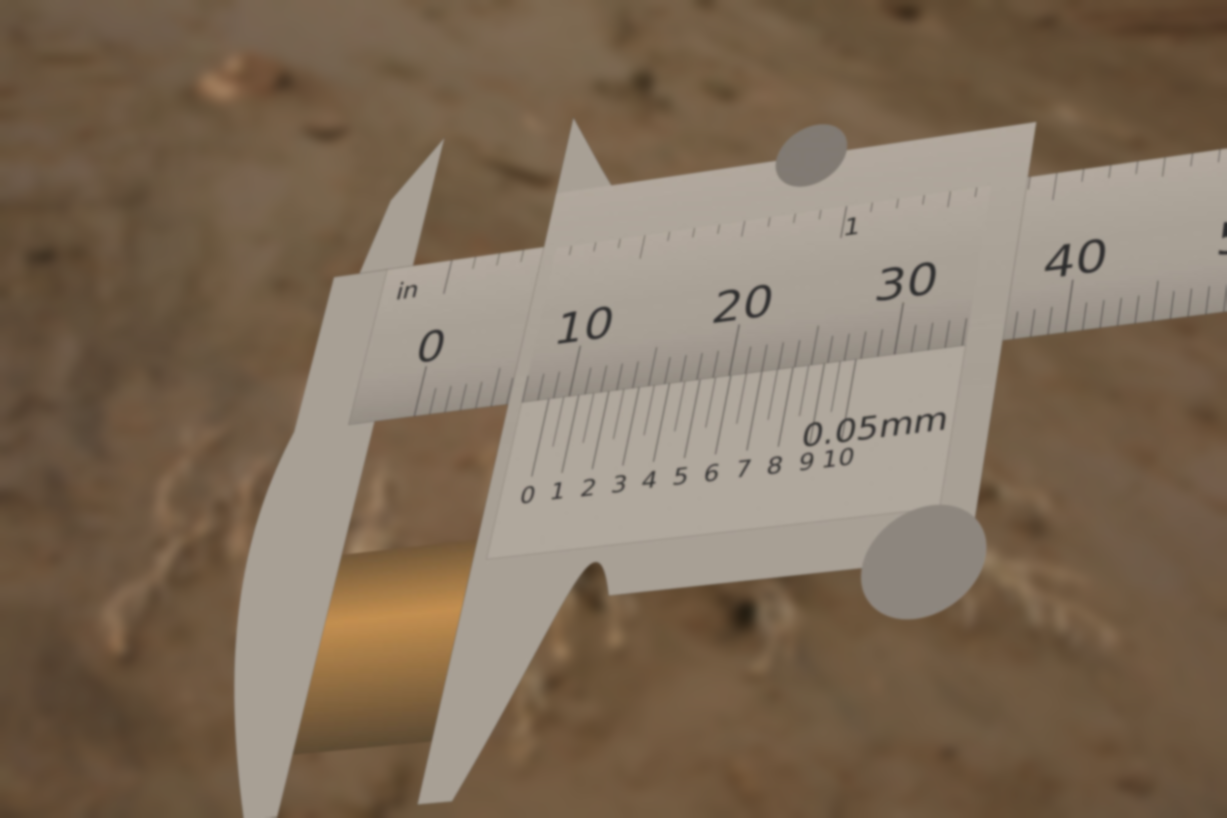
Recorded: 8.7 mm
